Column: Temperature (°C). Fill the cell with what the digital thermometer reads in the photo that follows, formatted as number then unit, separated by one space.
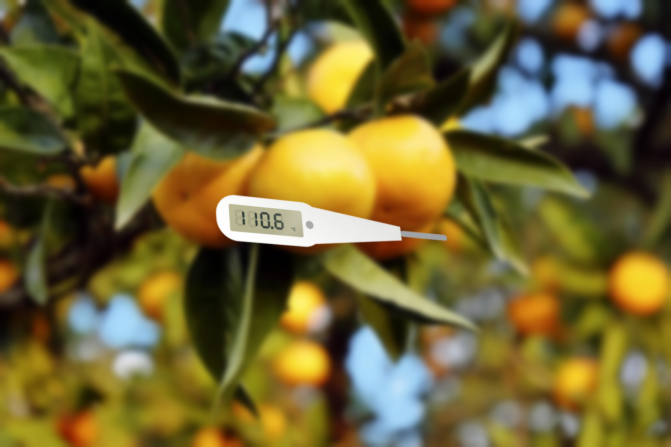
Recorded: 110.6 °C
